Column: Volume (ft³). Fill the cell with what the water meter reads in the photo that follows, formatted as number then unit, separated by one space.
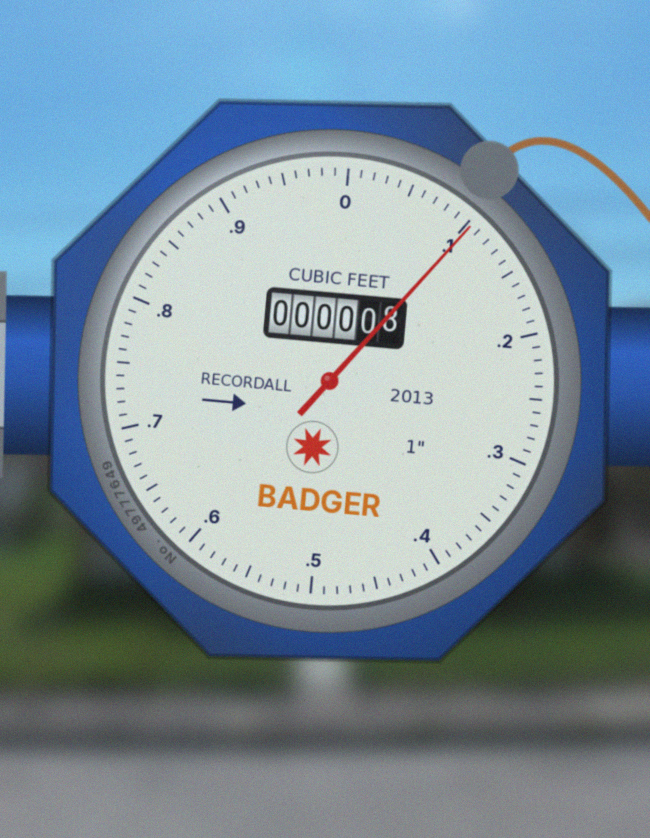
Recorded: 8.10 ft³
